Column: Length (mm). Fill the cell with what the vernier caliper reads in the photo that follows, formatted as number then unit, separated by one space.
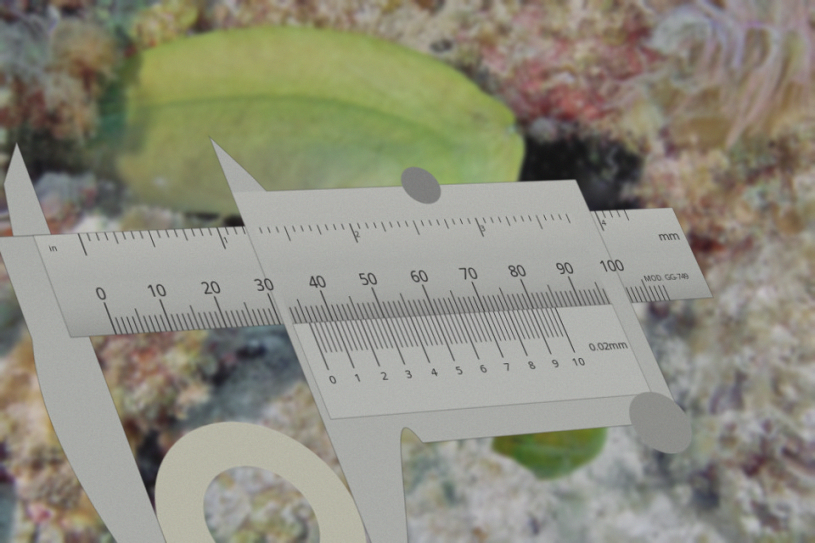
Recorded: 35.5 mm
